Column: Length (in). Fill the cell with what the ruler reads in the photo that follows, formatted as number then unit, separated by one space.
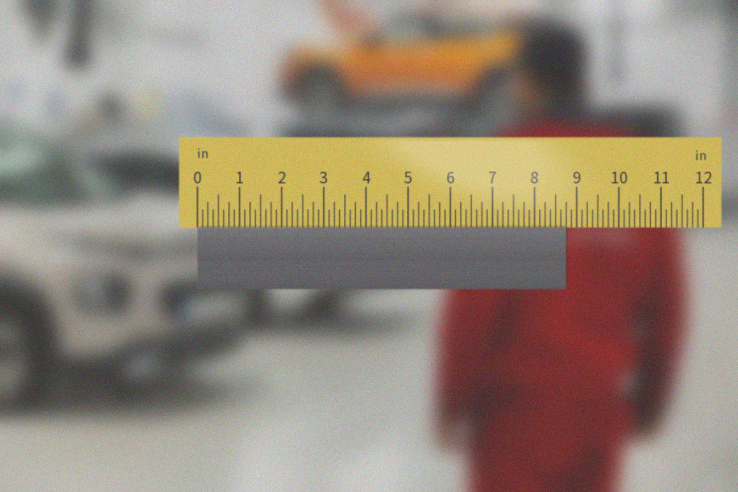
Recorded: 8.75 in
